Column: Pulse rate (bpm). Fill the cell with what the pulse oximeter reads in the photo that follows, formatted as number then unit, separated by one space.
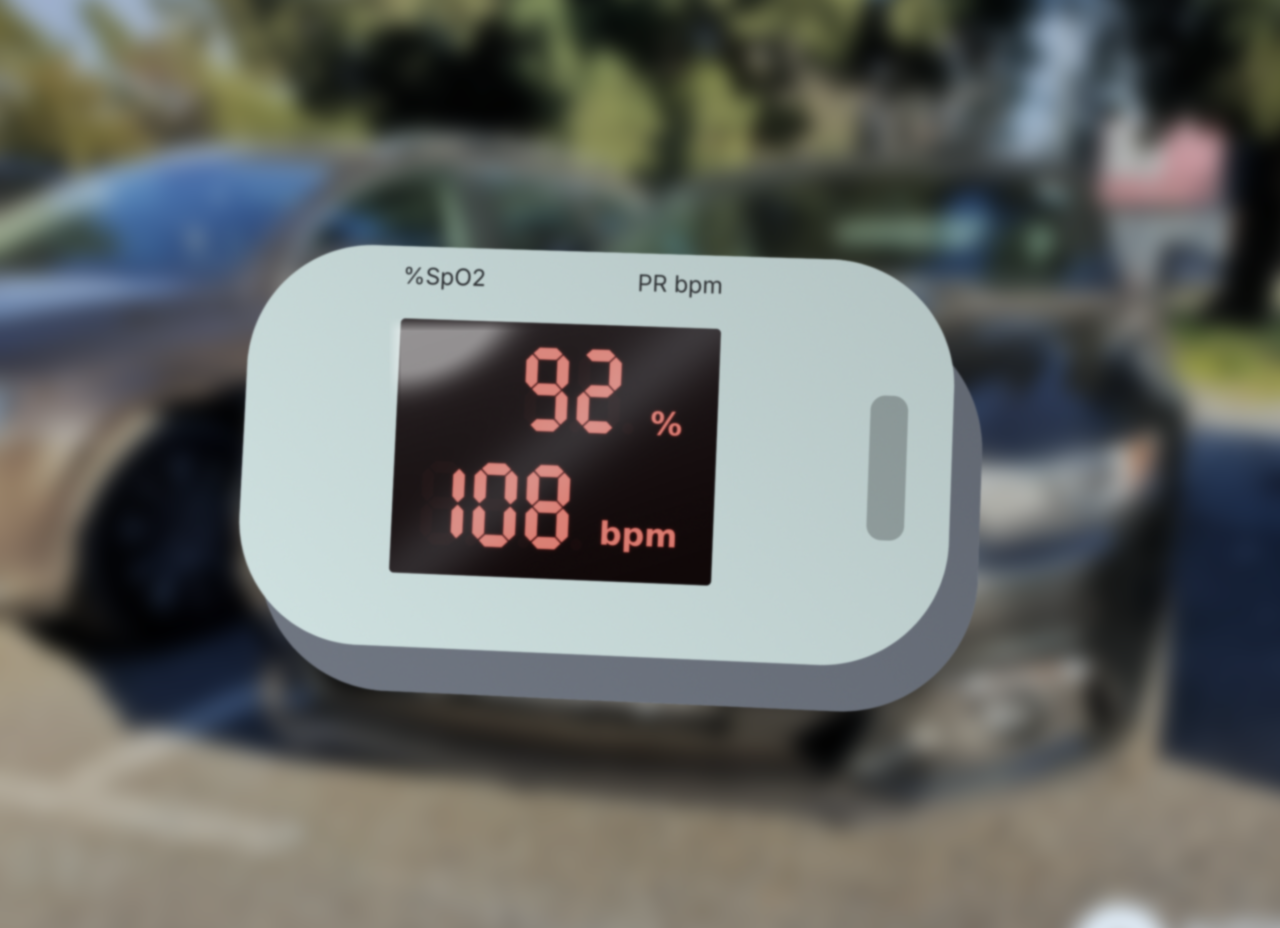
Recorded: 108 bpm
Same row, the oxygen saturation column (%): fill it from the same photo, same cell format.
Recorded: 92 %
